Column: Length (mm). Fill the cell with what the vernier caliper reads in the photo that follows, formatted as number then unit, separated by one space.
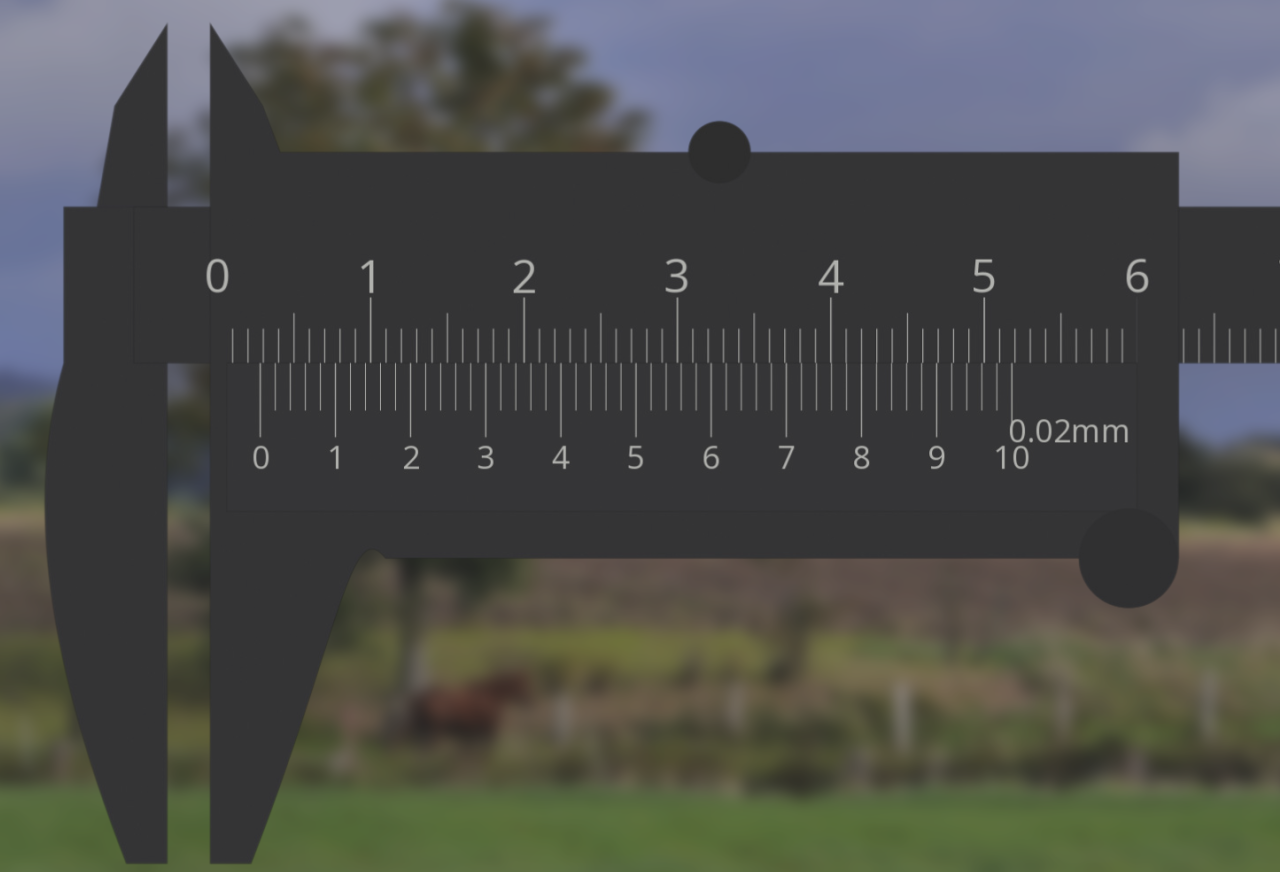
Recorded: 2.8 mm
